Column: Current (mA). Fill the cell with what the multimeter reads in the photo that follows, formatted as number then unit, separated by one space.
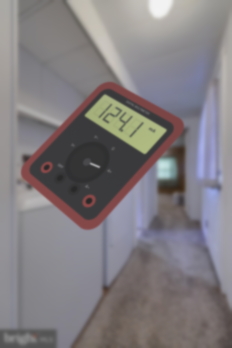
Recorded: 124.1 mA
